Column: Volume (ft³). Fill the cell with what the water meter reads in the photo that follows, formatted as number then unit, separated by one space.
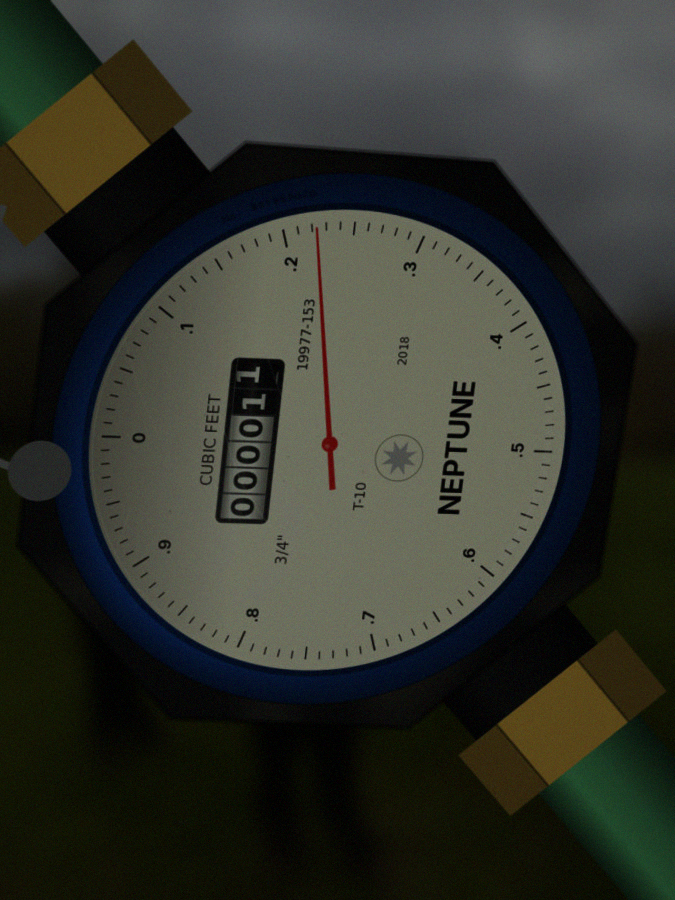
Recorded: 11.22 ft³
